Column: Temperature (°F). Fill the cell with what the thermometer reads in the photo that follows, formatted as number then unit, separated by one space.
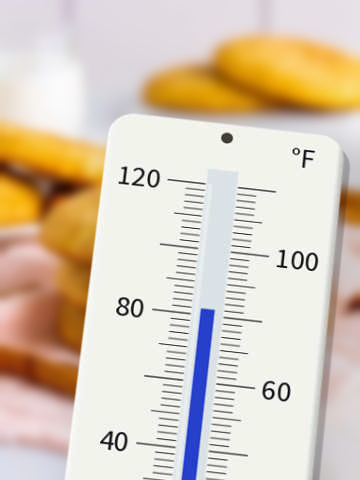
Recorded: 82 °F
